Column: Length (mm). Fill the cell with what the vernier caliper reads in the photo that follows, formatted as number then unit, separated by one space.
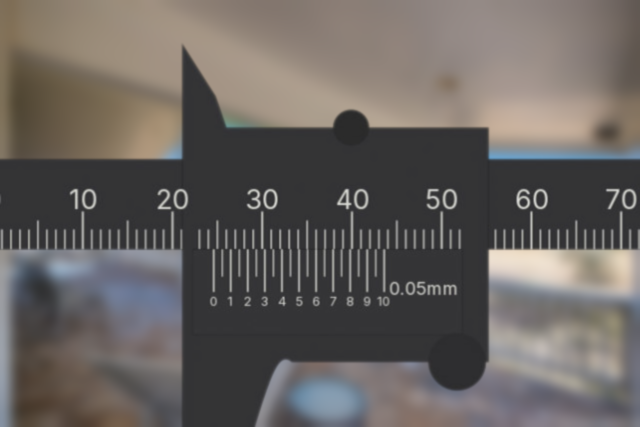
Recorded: 24.6 mm
